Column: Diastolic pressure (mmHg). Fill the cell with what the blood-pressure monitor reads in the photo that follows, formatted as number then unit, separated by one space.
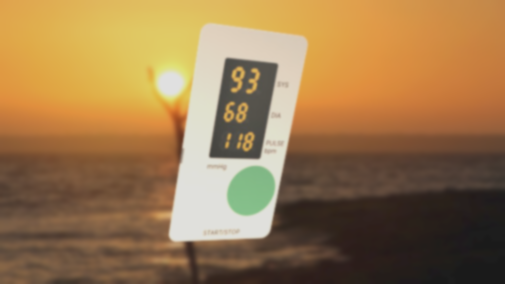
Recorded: 68 mmHg
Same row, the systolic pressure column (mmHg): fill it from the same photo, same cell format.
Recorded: 93 mmHg
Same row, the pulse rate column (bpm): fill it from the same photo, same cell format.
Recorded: 118 bpm
